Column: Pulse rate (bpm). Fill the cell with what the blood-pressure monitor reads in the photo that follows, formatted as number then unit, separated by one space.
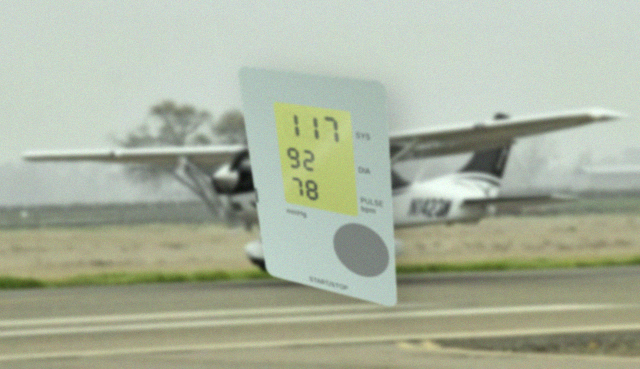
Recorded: 78 bpm
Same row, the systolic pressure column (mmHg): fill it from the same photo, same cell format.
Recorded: 117 mmHg
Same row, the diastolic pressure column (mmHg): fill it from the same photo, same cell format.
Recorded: 92 mmHg
